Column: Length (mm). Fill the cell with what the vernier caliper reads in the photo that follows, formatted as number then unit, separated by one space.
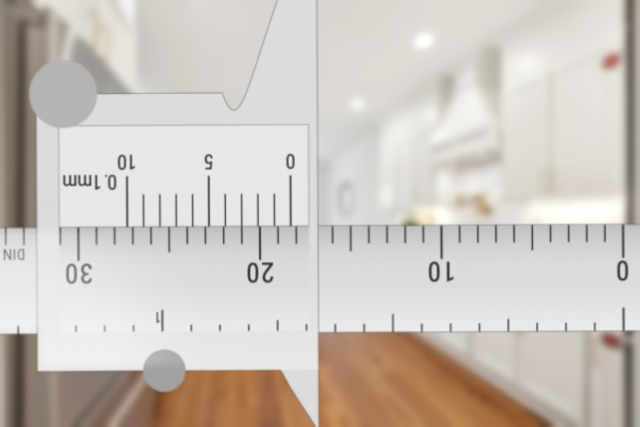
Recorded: 18.3 mm
